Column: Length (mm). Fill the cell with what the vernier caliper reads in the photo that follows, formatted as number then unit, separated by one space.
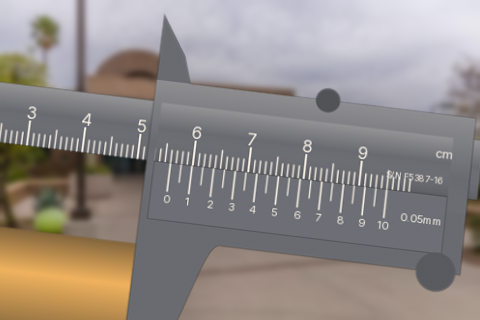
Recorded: 56.0 mm
